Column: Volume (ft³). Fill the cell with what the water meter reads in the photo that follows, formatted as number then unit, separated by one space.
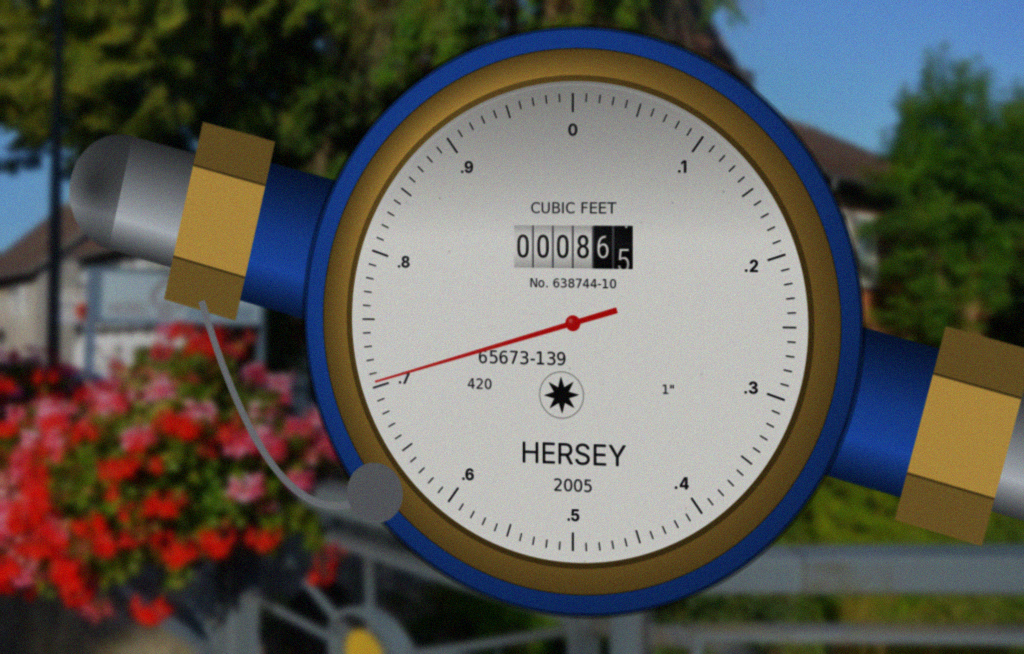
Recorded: 864.70 ft³
